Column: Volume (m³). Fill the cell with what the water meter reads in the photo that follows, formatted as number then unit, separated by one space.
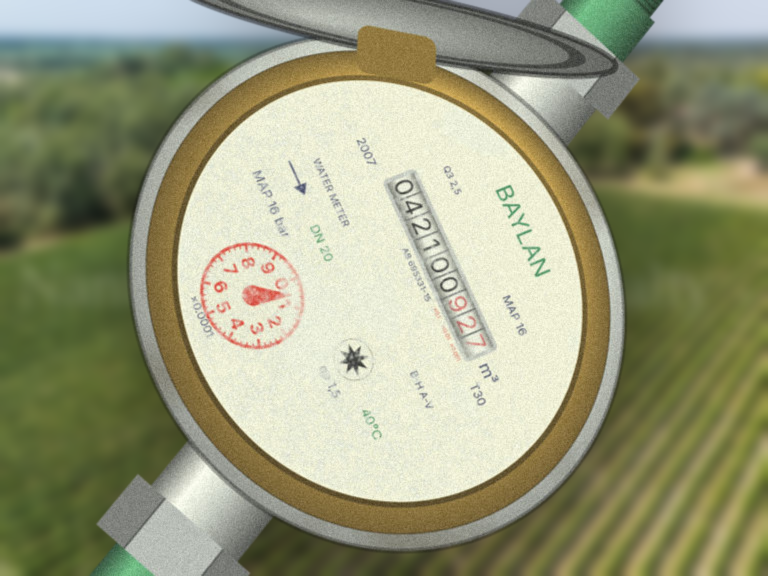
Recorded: 42100.9270 m³
